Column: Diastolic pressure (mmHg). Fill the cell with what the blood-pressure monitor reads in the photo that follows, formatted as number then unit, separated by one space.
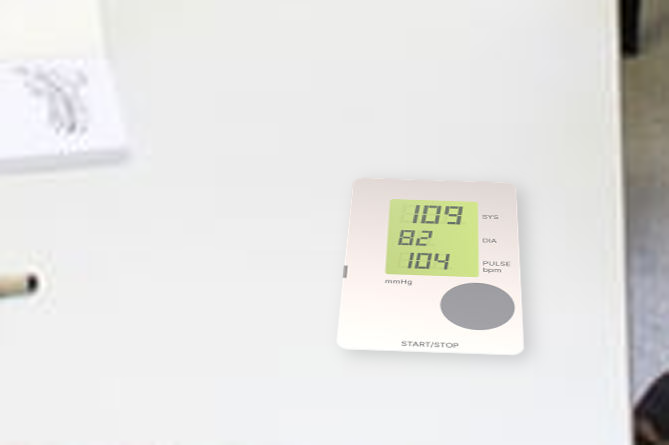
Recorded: 82 mmHg
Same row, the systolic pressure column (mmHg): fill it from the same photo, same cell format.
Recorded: 109 mmHg
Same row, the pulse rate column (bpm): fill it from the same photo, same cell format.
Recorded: 104 bpm
